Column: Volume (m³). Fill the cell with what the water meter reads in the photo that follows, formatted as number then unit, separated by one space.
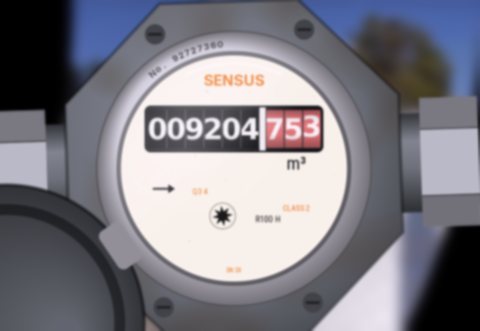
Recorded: 9204.753 m³
